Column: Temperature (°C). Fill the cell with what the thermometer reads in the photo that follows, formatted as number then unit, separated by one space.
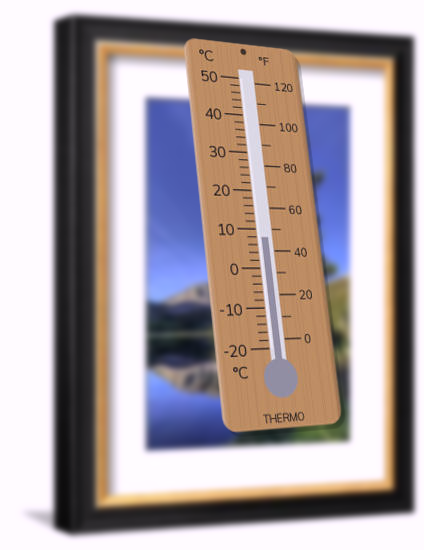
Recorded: 8 °C
